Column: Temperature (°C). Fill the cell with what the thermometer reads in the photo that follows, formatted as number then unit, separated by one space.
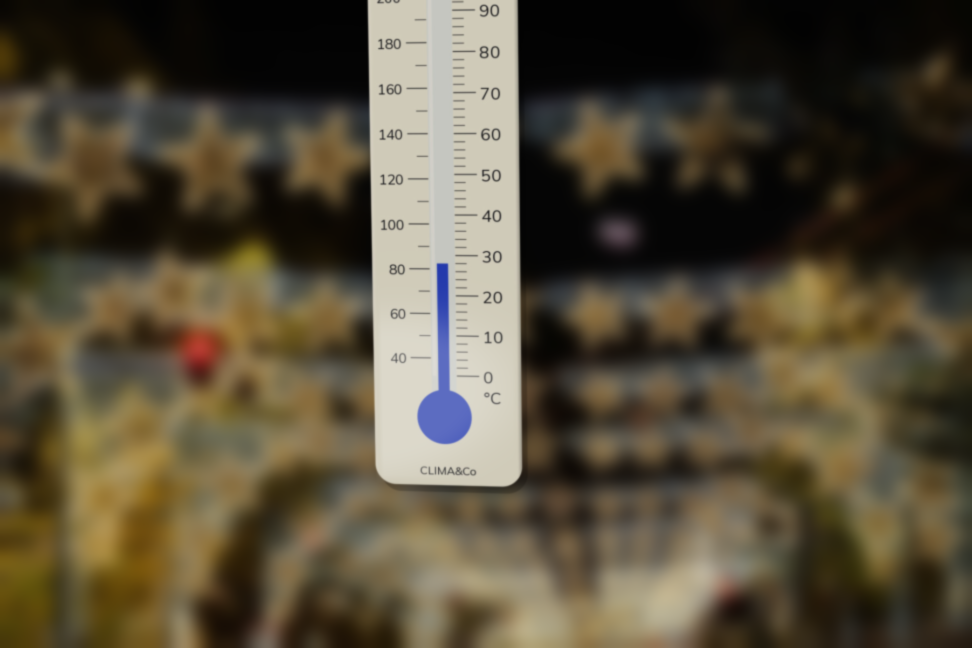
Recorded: 28 °C
